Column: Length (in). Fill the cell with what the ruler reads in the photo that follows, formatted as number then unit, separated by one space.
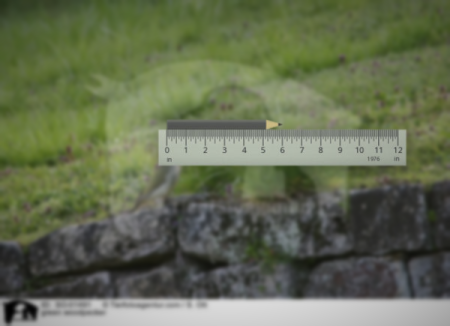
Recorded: 6 in
